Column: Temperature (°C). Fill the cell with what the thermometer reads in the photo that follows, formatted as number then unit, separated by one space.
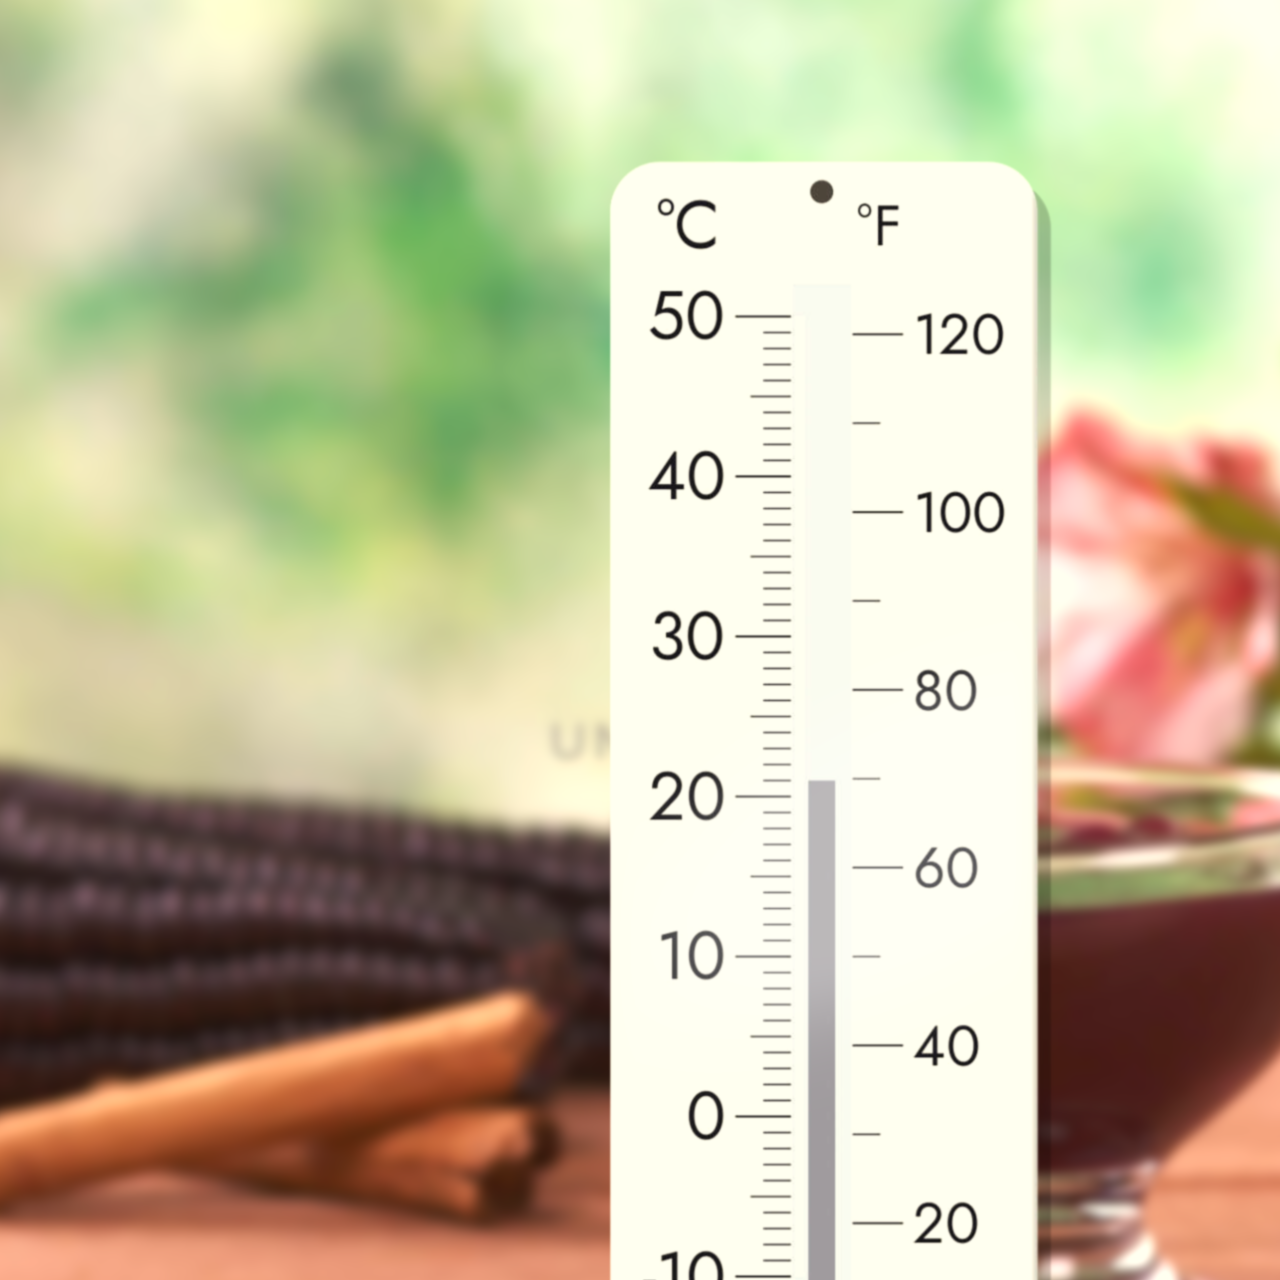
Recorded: 21 °C
